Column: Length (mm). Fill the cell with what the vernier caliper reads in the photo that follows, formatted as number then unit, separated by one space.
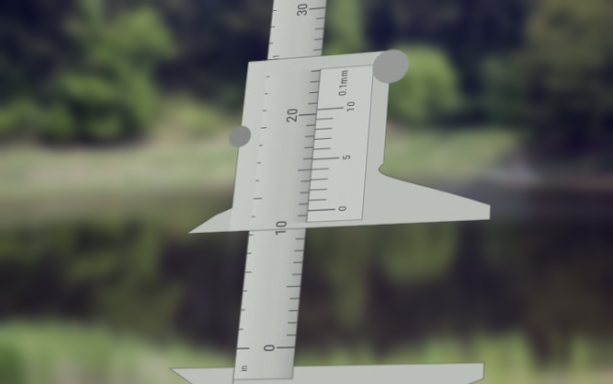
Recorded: 11.4 mm
